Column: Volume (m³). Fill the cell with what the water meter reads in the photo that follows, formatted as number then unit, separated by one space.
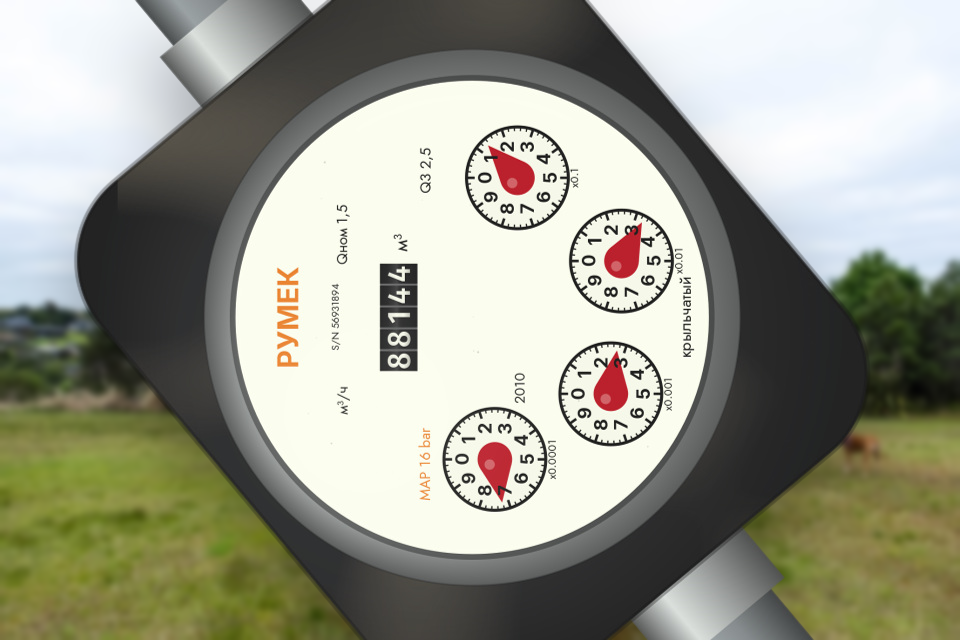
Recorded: 88144.1327 m³
